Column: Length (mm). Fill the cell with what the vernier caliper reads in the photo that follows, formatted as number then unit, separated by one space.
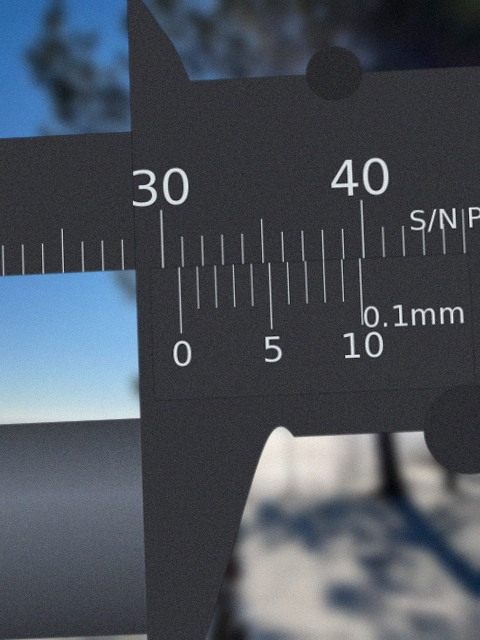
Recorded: 30.8 mm
